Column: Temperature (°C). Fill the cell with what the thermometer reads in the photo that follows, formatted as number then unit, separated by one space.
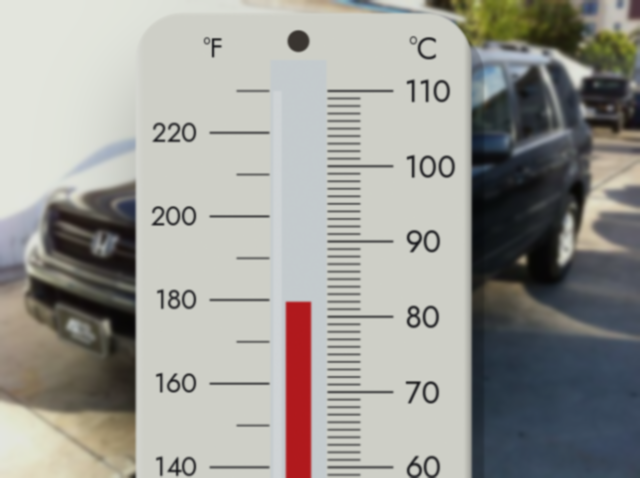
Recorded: 82 °C
